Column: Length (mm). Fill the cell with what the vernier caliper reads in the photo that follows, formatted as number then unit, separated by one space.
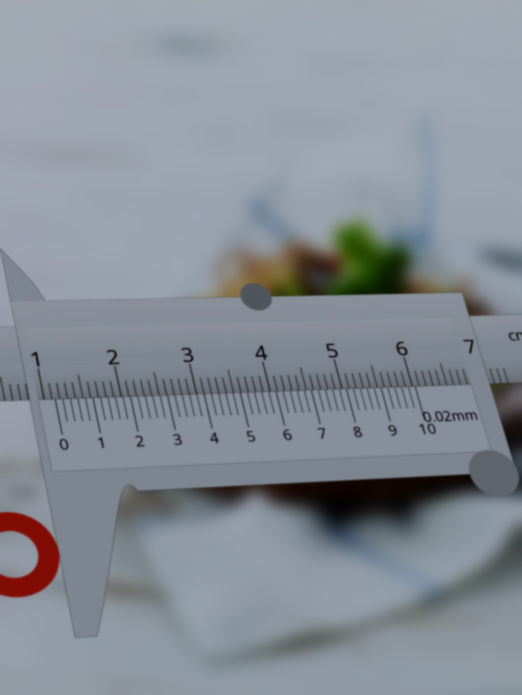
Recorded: 11.4 mm
